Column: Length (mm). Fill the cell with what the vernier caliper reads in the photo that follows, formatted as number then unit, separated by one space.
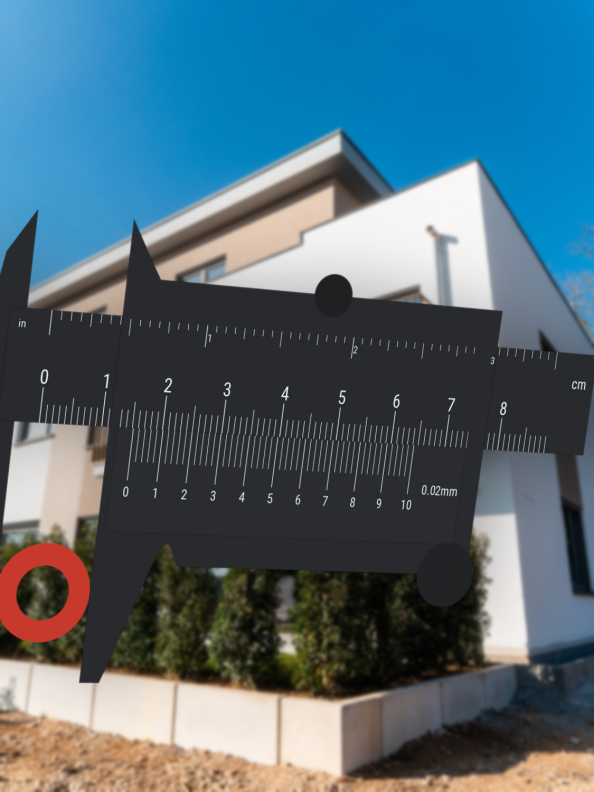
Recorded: 15.2 mm
